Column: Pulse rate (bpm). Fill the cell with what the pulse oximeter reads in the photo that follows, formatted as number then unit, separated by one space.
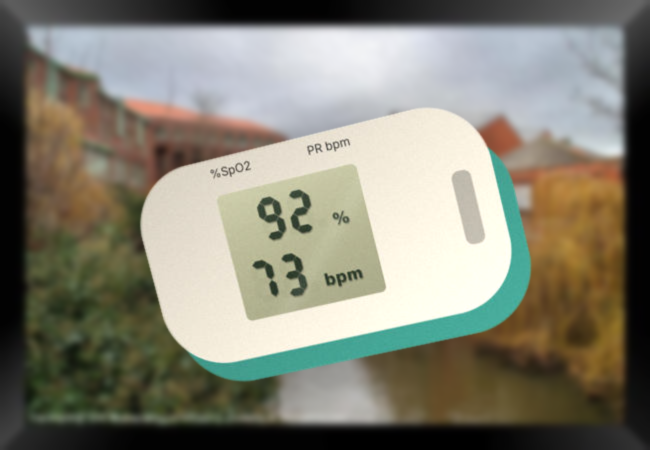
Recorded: 73 bpm
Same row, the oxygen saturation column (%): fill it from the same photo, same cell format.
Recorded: 92 %
